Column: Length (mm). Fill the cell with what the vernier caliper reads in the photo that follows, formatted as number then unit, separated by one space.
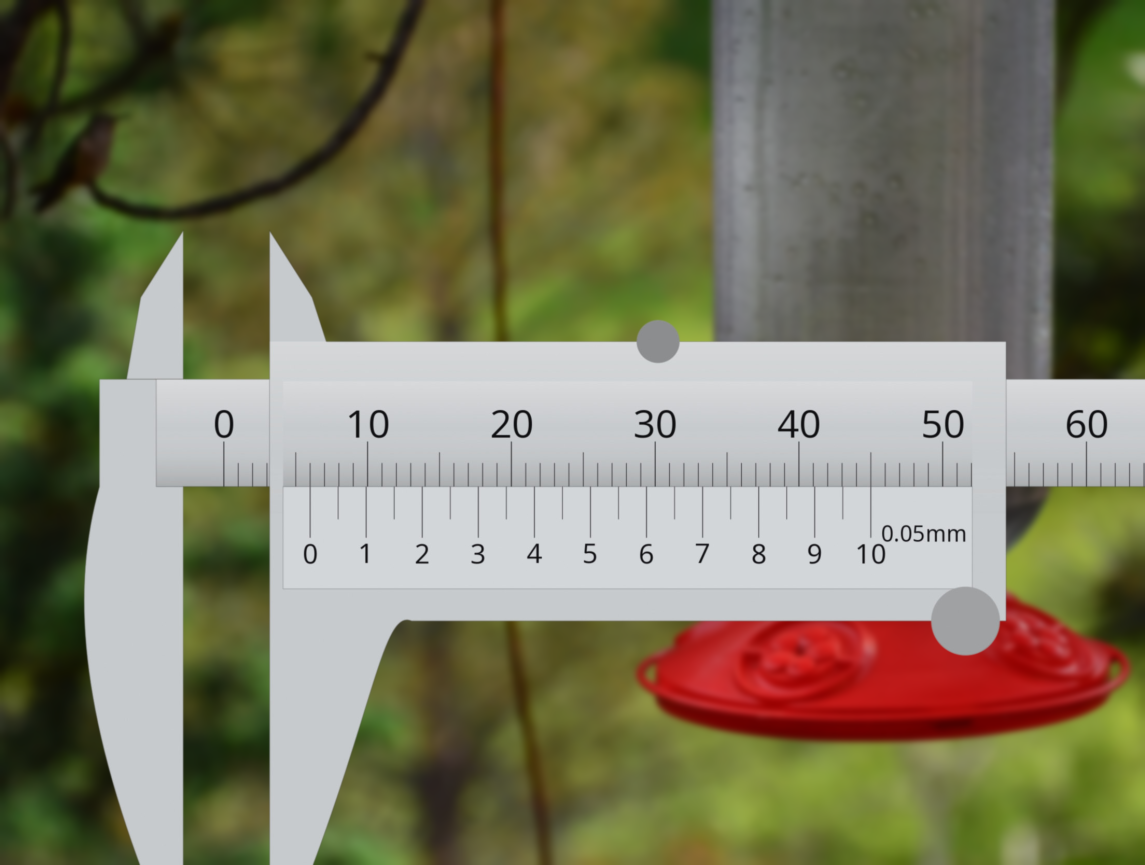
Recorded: 6.0 mm
